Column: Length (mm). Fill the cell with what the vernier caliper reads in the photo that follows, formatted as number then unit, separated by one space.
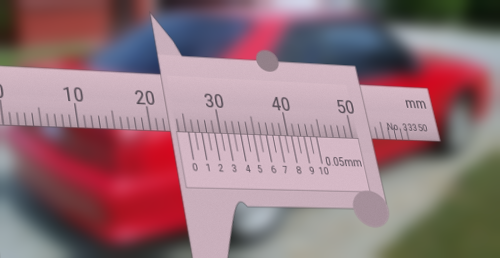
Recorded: 25.4 mm
